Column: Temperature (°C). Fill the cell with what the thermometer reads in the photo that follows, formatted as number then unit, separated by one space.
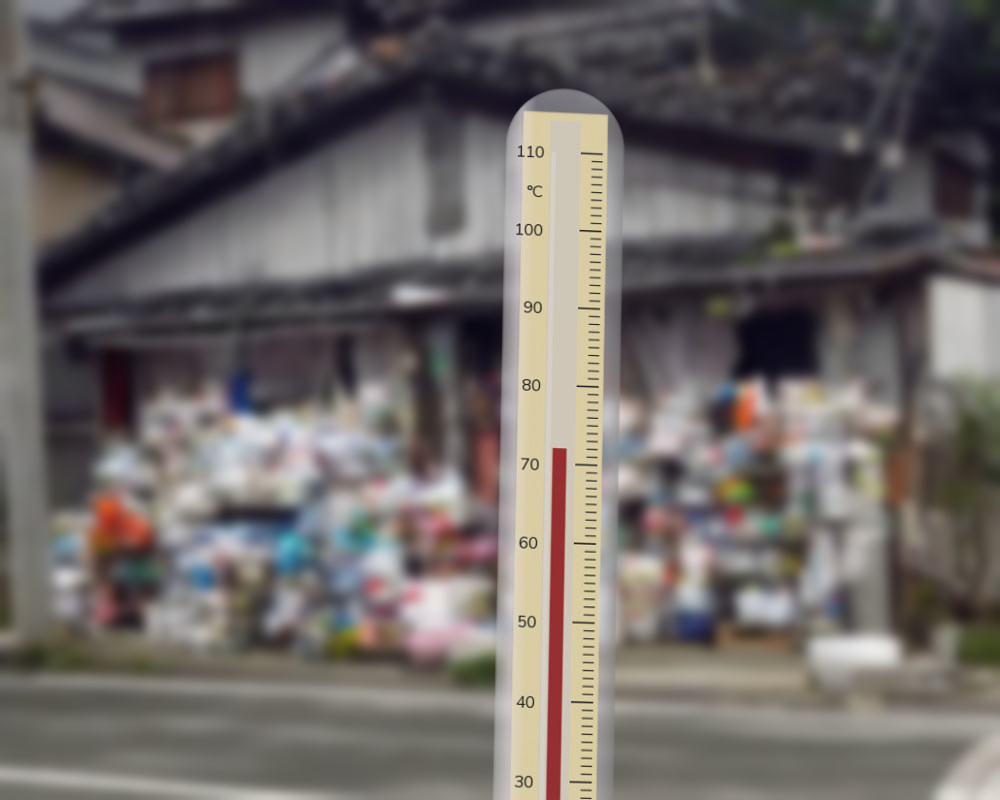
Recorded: 72 °C
